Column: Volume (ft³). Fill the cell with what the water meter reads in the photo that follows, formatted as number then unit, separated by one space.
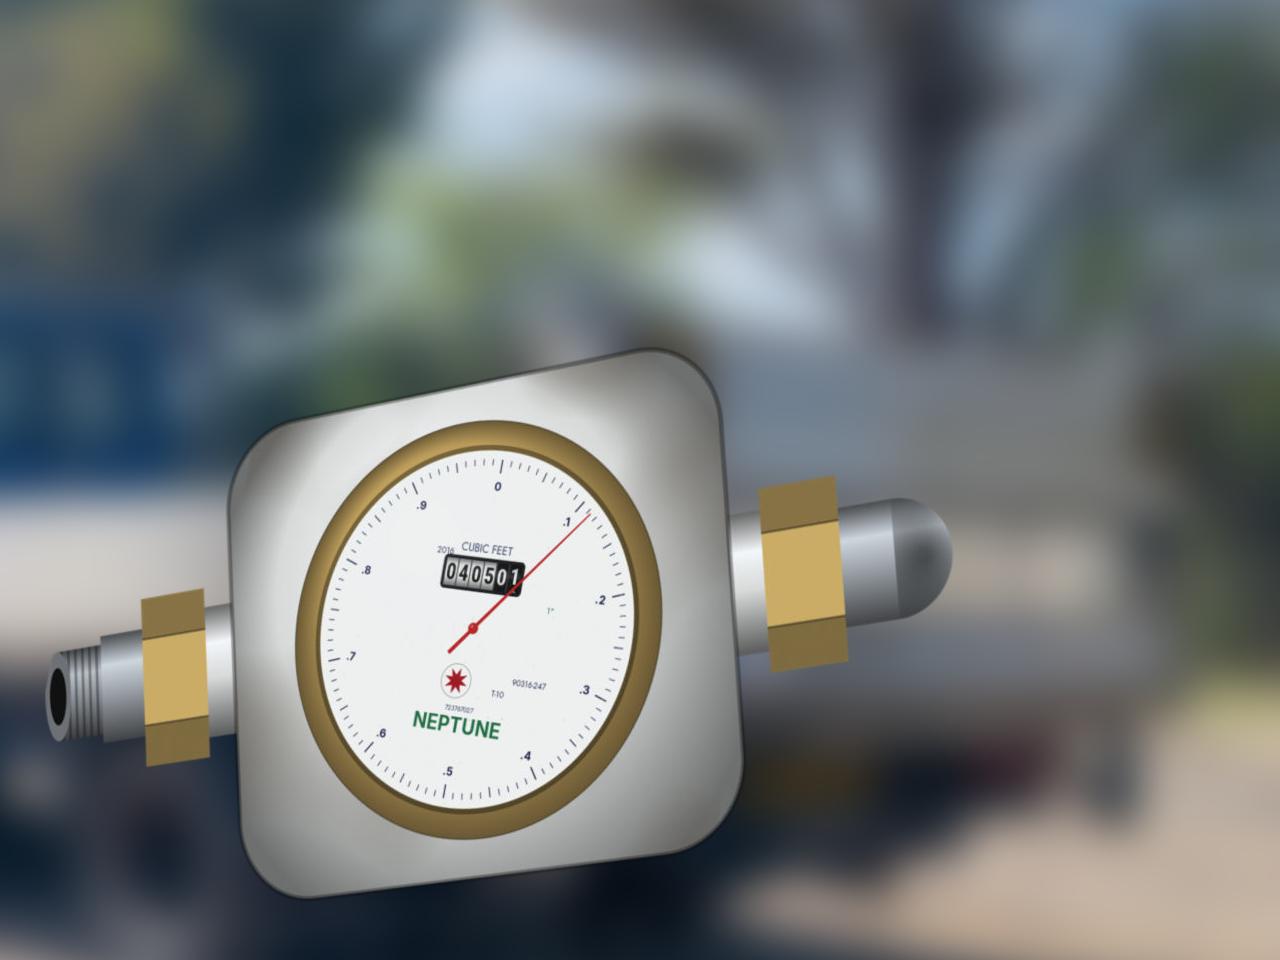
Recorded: 40501.11 ft³
